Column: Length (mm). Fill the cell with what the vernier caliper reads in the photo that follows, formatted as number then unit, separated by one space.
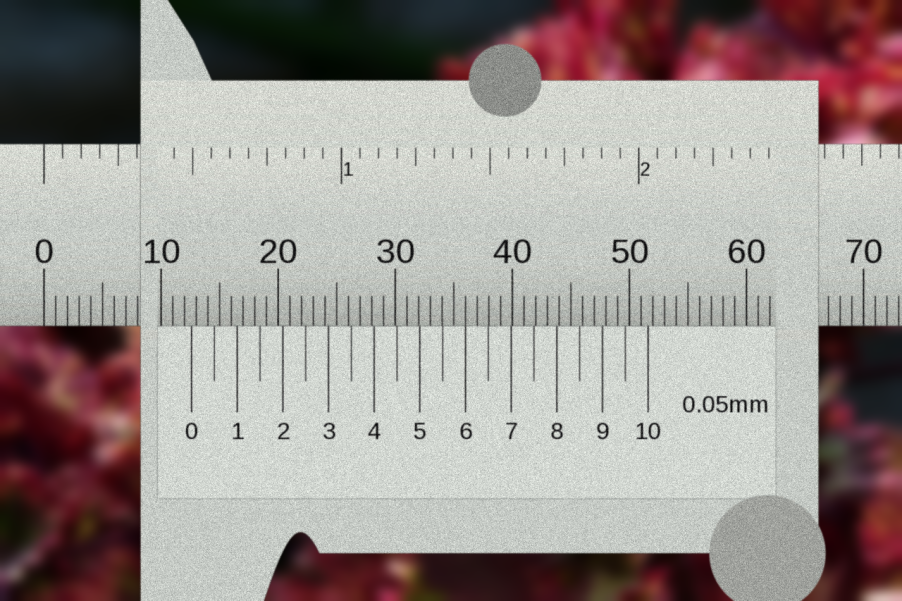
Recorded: 12.6 mm
